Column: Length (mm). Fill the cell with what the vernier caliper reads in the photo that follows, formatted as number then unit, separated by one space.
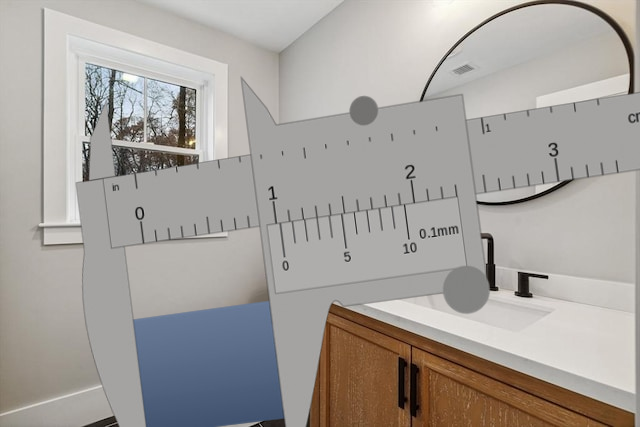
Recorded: 10.3 mm
